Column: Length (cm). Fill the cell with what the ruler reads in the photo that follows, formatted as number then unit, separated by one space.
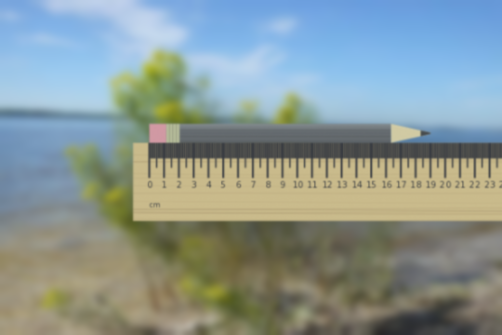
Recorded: 19 cm
